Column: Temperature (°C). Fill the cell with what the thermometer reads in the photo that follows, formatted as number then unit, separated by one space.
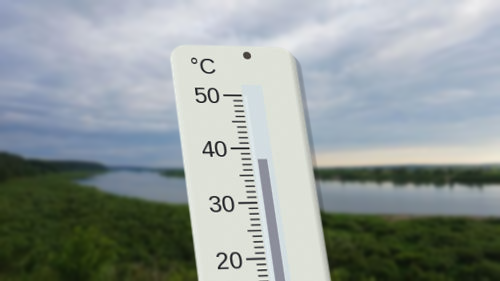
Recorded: 38 °C
